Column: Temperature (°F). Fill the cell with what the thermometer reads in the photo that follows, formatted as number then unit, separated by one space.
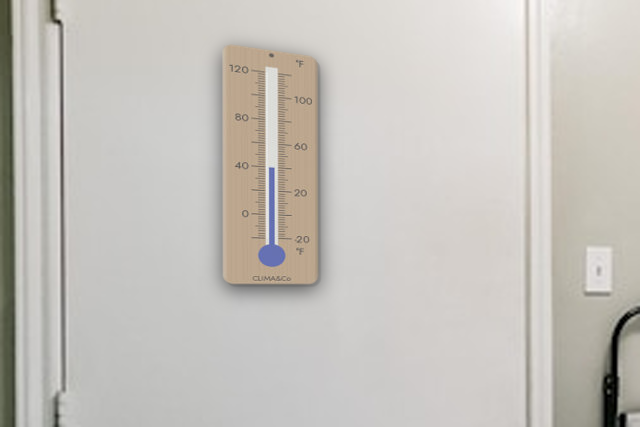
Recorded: 40 °F
